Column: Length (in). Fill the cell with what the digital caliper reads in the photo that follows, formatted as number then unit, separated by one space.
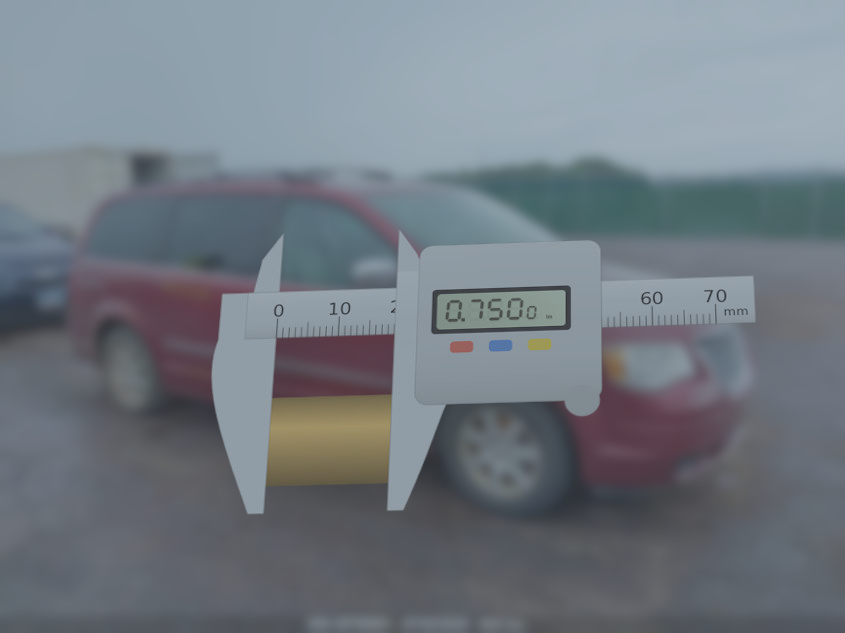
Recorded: 0.7500 in
